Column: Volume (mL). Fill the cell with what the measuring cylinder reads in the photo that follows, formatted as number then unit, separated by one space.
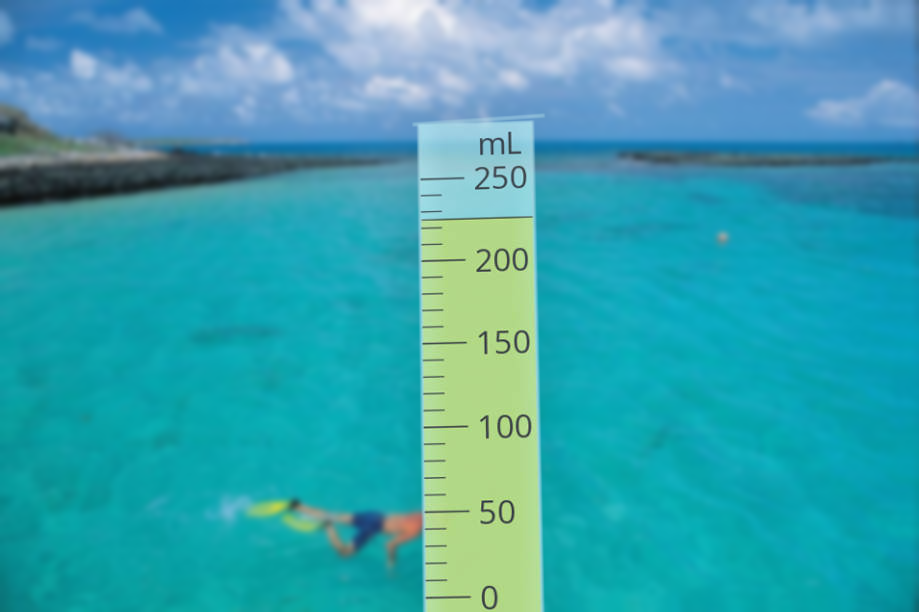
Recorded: 225 mL
